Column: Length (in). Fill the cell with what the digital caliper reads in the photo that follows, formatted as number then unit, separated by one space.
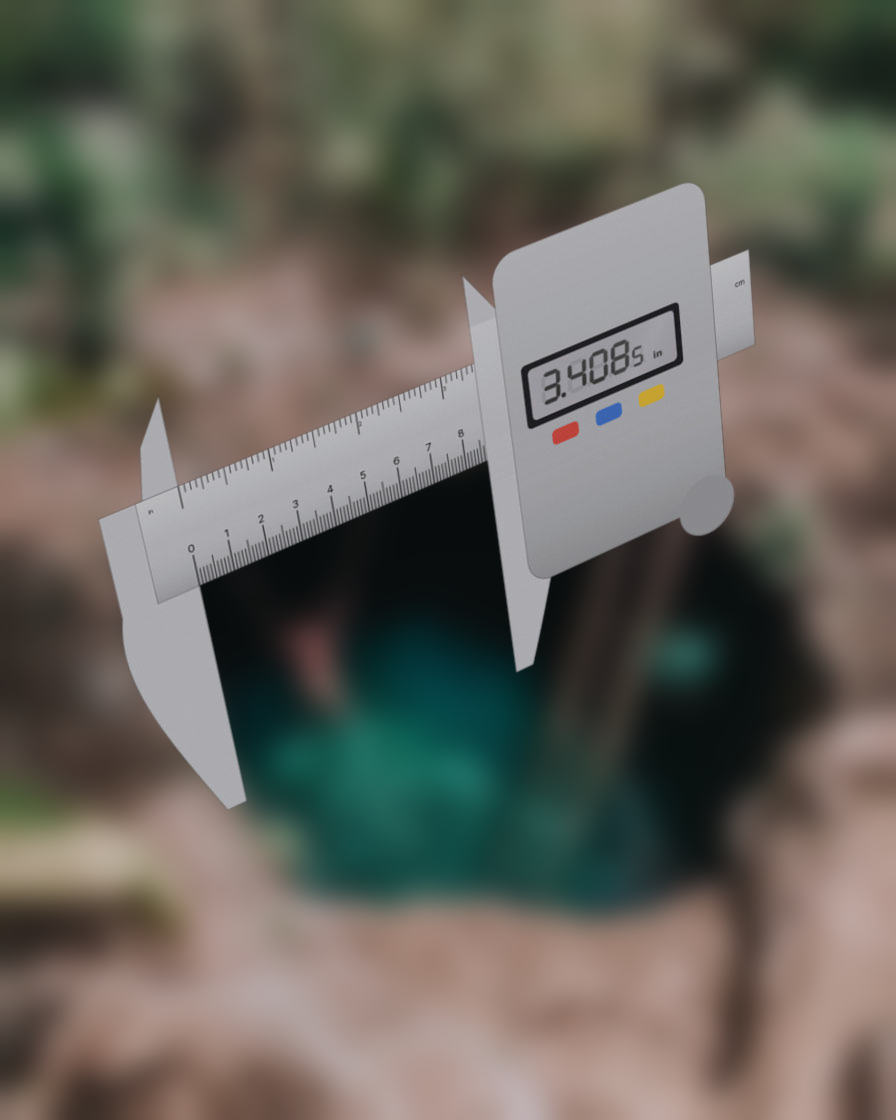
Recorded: 3.4085 in
